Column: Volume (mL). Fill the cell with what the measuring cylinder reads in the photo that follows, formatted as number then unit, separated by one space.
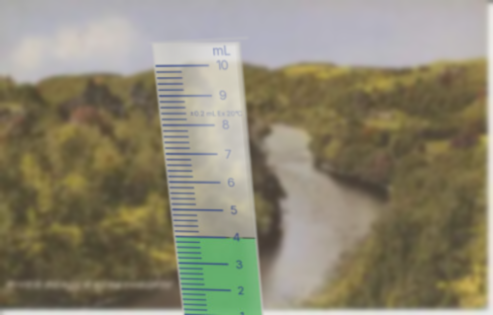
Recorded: 4 mL
